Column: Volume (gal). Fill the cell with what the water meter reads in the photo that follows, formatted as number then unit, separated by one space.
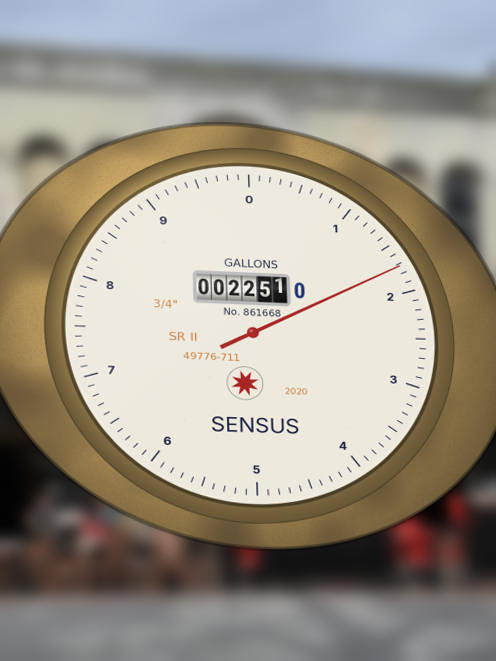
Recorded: 22511.7 gal
